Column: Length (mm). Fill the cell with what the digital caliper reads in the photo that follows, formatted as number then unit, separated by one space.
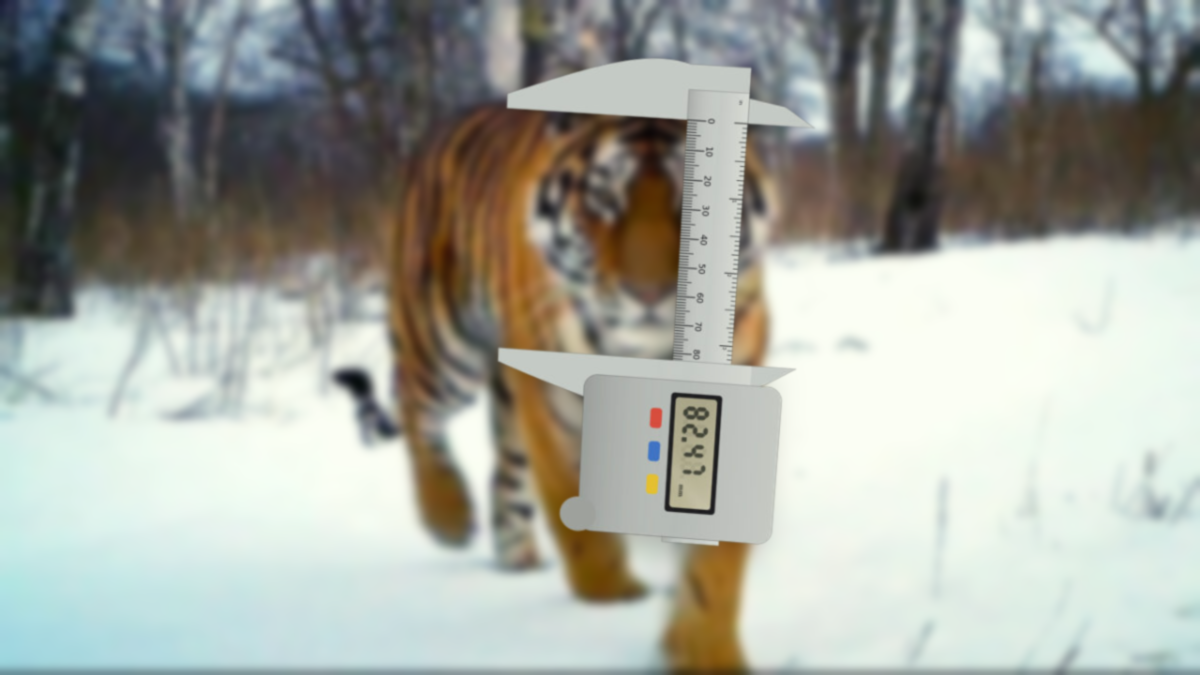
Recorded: 82.47 mm
